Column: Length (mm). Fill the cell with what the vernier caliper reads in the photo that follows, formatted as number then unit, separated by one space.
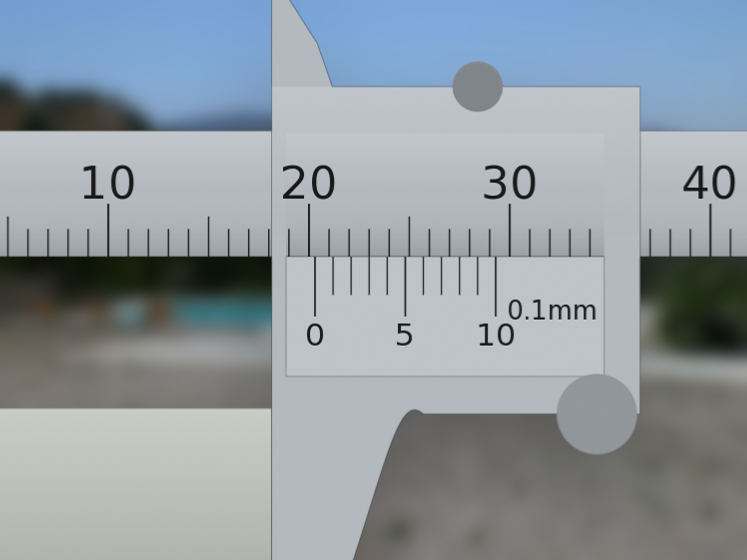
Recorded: 20.3 mm
